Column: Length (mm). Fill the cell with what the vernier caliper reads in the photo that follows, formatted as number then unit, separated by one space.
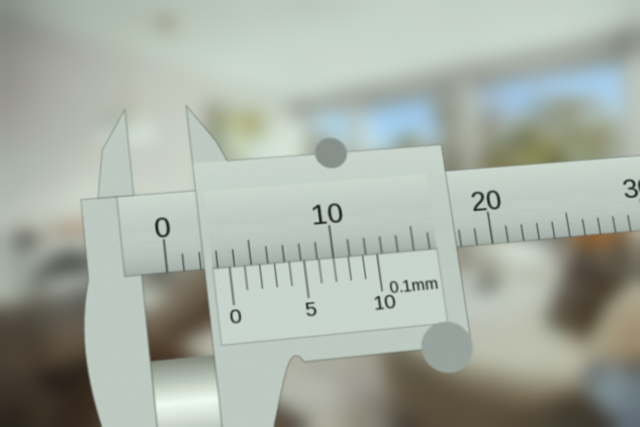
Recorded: 3.7 mm
